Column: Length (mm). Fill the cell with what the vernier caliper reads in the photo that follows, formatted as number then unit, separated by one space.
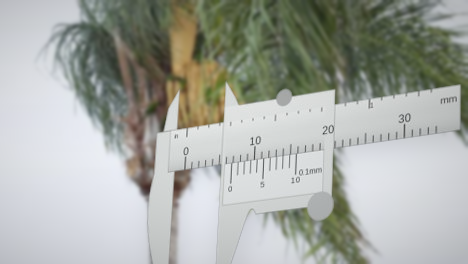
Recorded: 6.8 mm
